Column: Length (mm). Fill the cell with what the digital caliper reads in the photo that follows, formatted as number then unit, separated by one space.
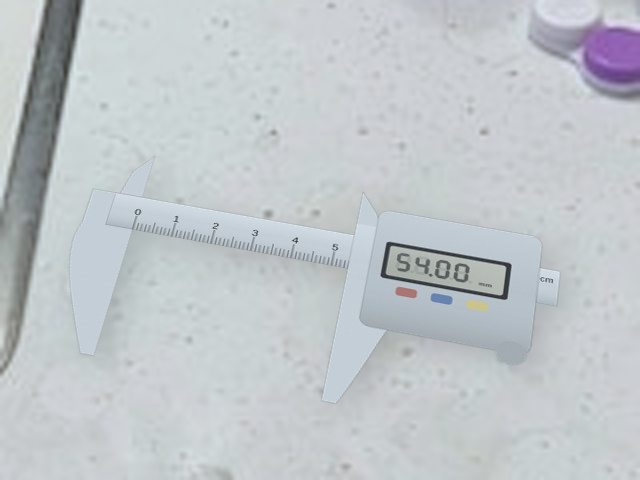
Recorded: 54.00 mm
